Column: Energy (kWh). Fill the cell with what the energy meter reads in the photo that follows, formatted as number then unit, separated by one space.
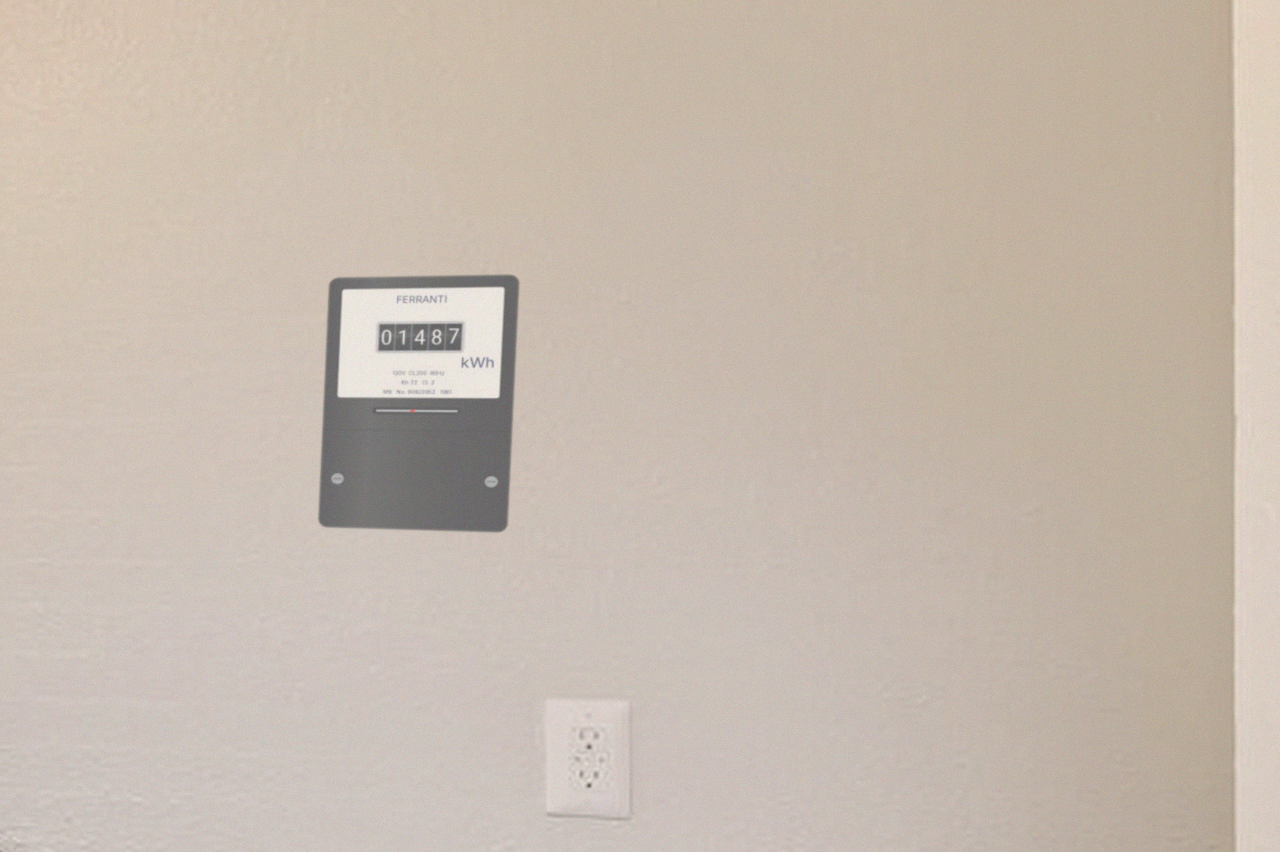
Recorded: 1487 kWh
